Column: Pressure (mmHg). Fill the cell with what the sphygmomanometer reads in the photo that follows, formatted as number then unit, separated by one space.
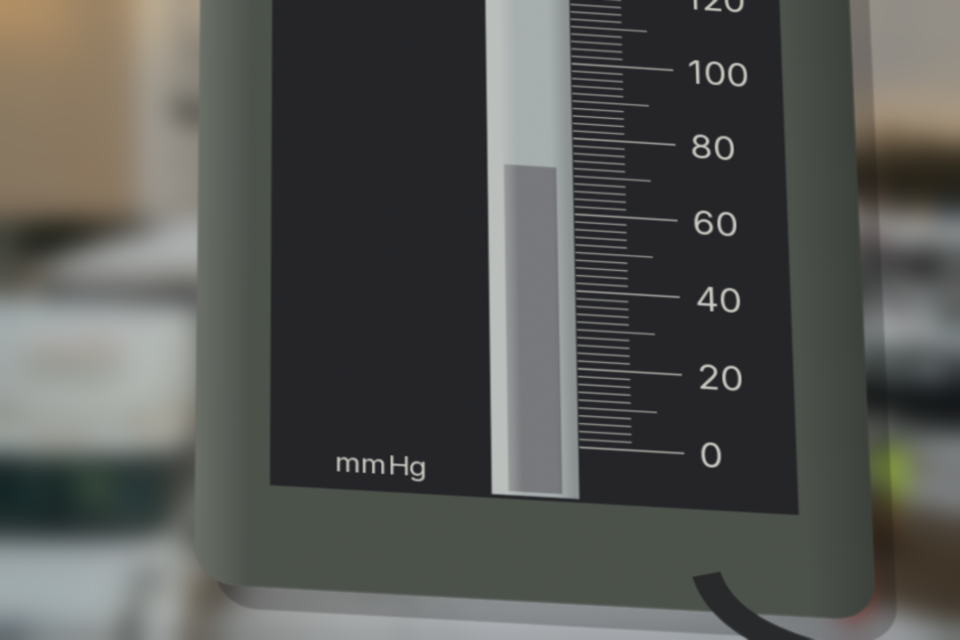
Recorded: 72 mmHg
